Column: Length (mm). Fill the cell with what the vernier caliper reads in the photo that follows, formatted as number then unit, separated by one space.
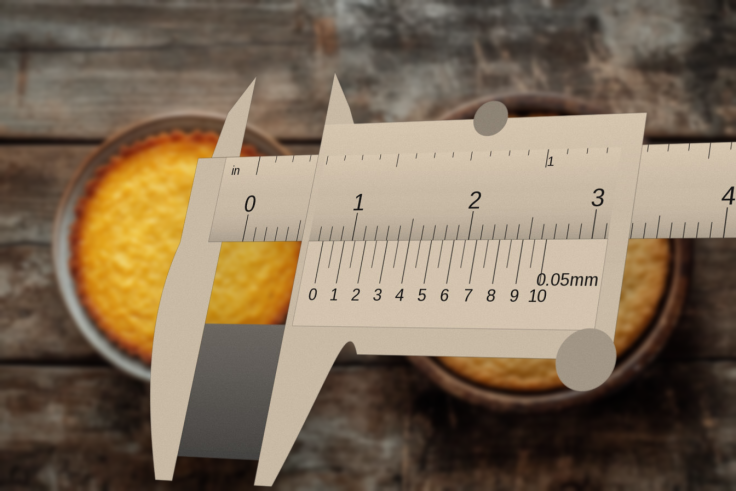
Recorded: 7.4 mm
